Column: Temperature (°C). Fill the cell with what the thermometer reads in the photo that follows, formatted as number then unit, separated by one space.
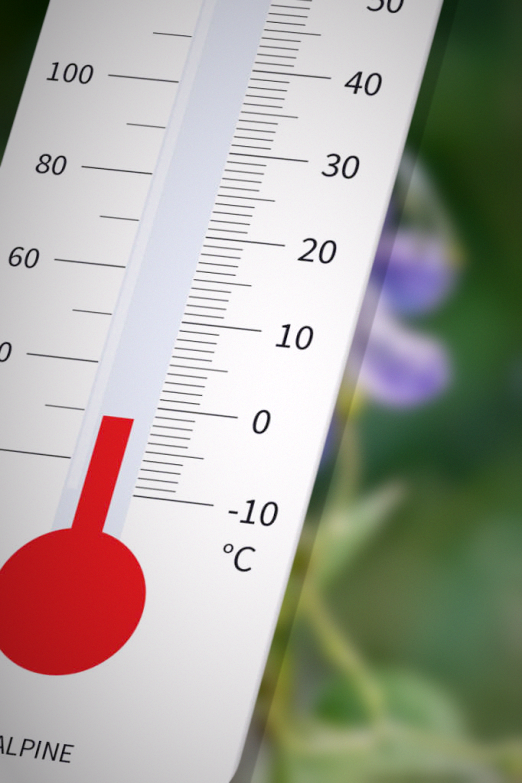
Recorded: -1.5 °C
